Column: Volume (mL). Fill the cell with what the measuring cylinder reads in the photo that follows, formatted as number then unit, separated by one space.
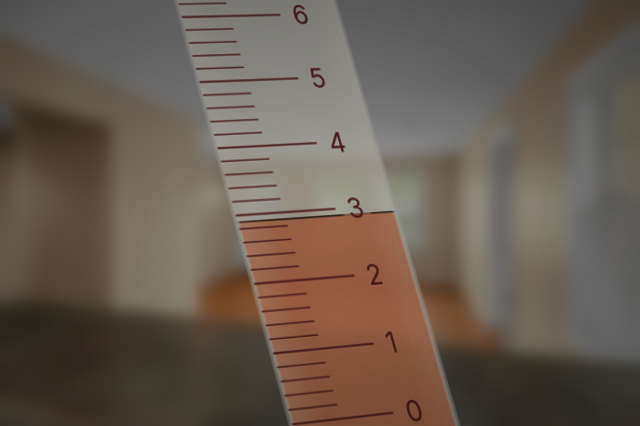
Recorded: 2.9 mL
